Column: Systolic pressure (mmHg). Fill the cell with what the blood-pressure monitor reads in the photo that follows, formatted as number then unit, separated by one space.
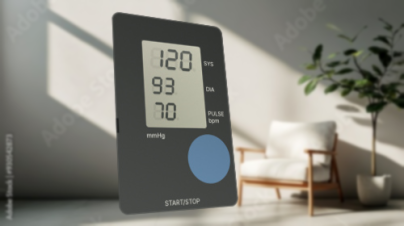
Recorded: 120 mmHg
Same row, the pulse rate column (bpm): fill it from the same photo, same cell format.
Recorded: 70 bpm
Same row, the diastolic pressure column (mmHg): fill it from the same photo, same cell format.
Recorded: 93 mmHg
